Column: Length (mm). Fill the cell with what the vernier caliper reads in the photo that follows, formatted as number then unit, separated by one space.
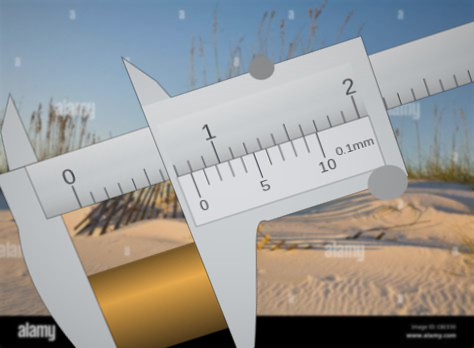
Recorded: 7.9 mm
